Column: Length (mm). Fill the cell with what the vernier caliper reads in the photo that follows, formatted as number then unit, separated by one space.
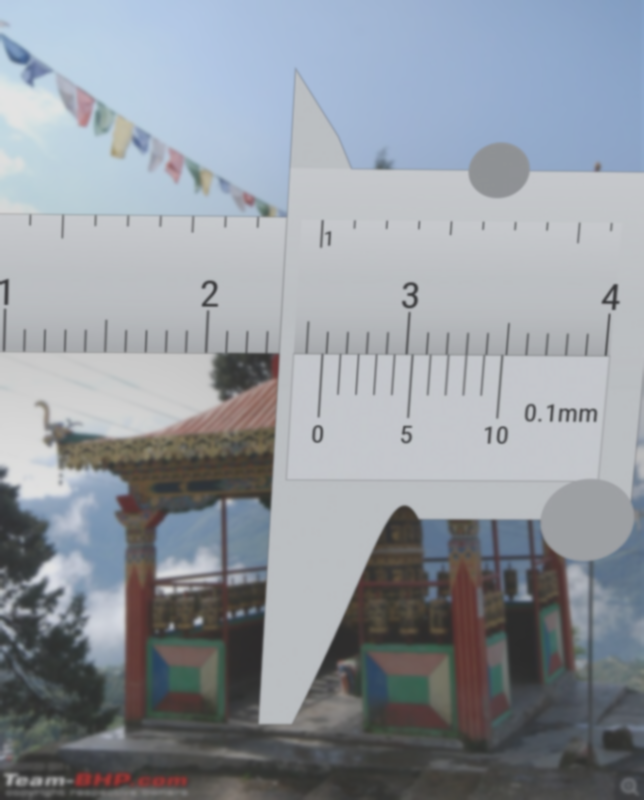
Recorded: 25.8 mm
